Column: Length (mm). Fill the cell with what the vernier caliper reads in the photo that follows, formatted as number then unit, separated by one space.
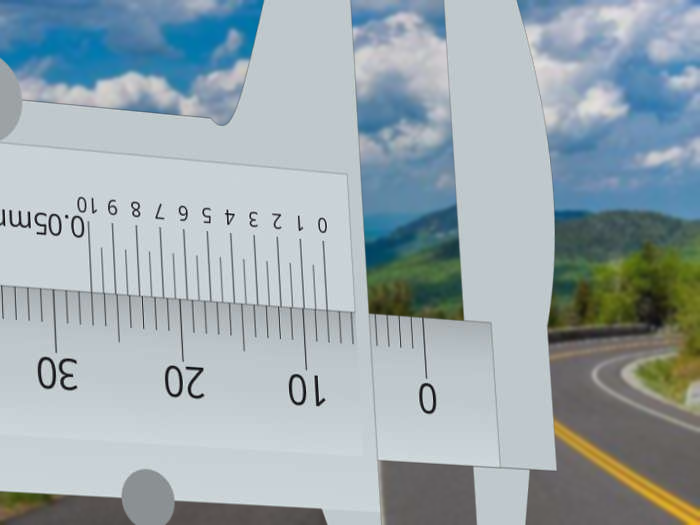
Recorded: 8.0 mm
